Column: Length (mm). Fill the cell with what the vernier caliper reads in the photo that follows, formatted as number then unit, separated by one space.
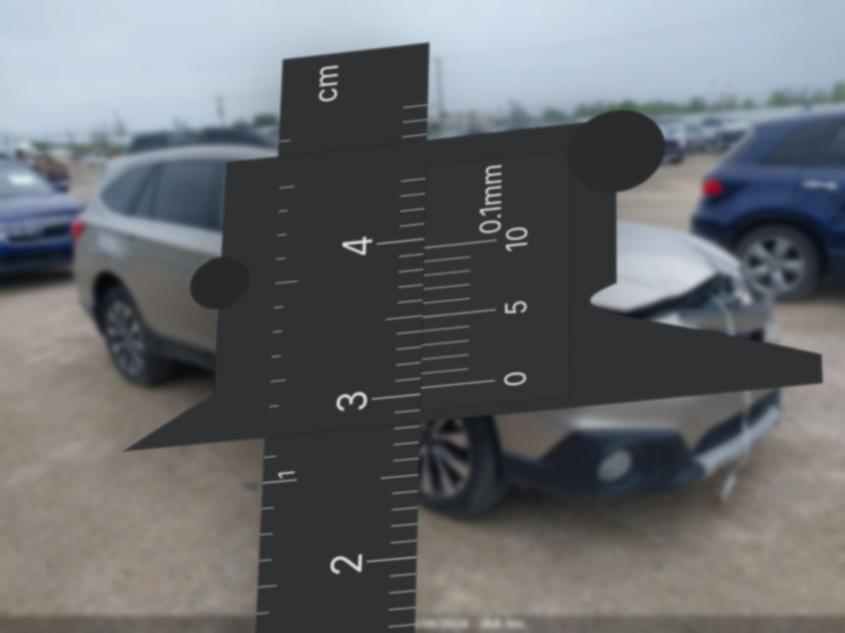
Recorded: 30.4 mm
